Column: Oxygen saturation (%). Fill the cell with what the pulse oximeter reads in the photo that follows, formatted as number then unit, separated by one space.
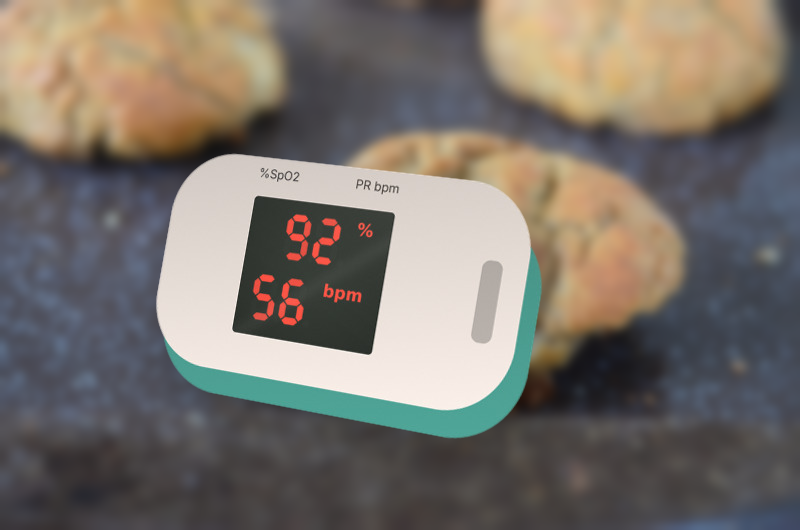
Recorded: 92 %
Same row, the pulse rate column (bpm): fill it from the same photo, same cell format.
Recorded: 56 bpm
